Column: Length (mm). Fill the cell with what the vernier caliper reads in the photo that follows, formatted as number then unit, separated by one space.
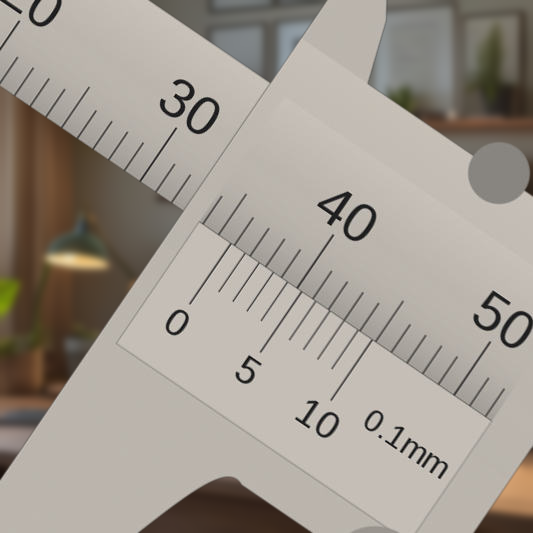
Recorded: 35.8 mm
